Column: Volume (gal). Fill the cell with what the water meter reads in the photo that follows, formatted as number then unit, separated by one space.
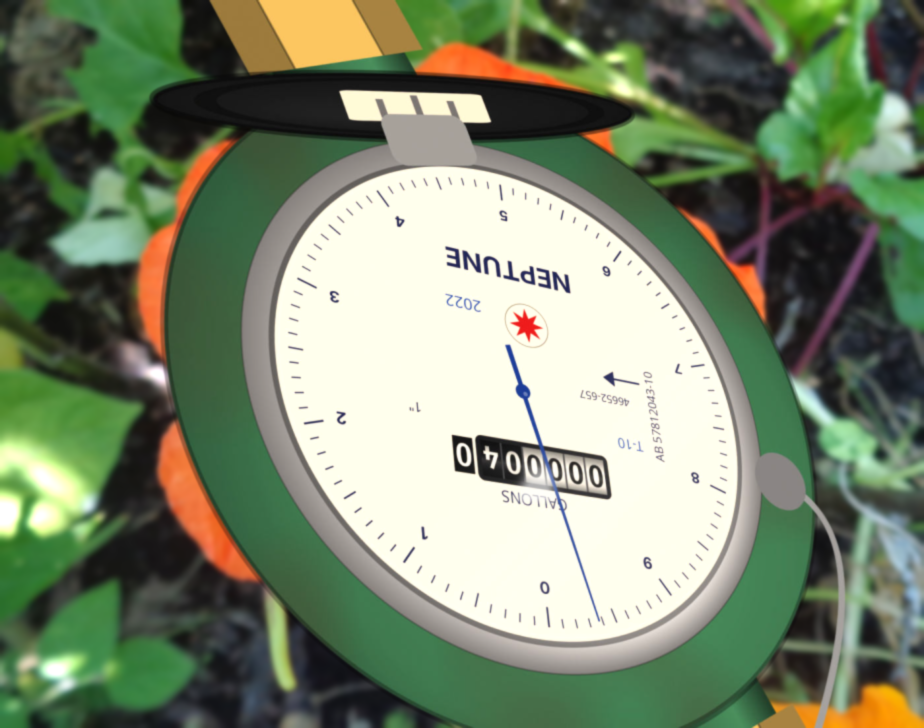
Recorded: 39.6 gal
